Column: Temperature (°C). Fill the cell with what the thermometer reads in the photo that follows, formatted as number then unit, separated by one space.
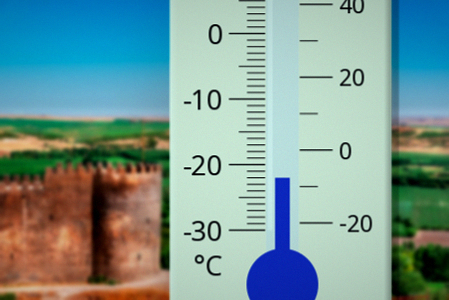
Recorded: -22 °C
